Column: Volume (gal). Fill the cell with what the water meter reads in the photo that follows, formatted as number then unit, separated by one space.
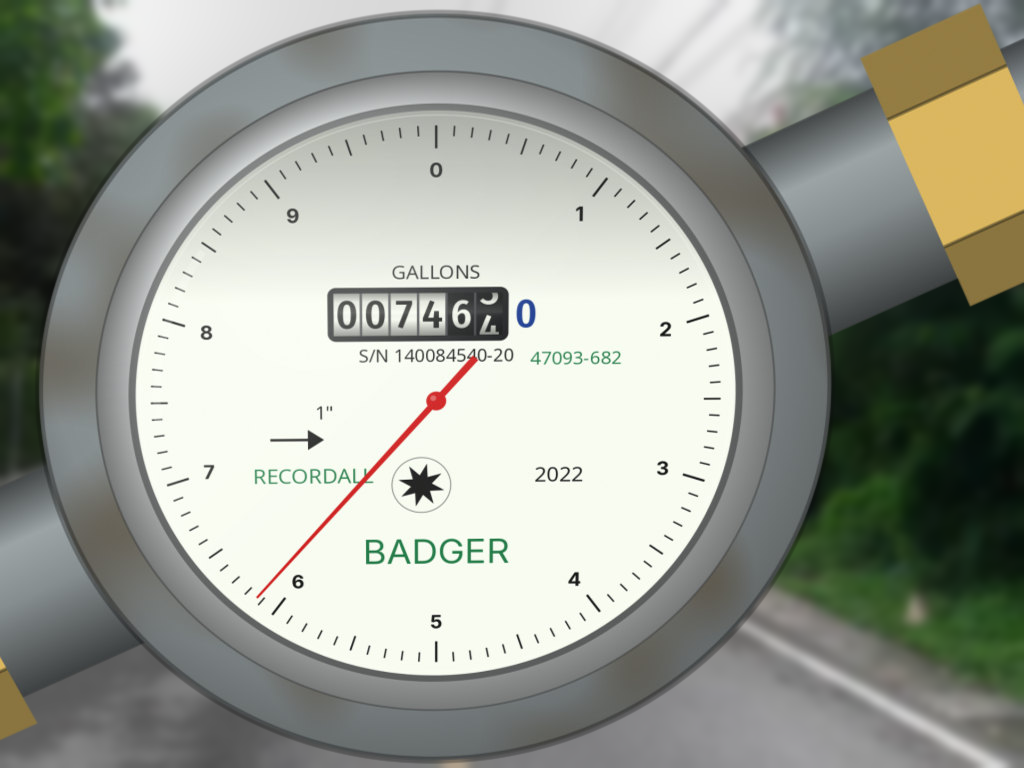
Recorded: 74636.1 gal
